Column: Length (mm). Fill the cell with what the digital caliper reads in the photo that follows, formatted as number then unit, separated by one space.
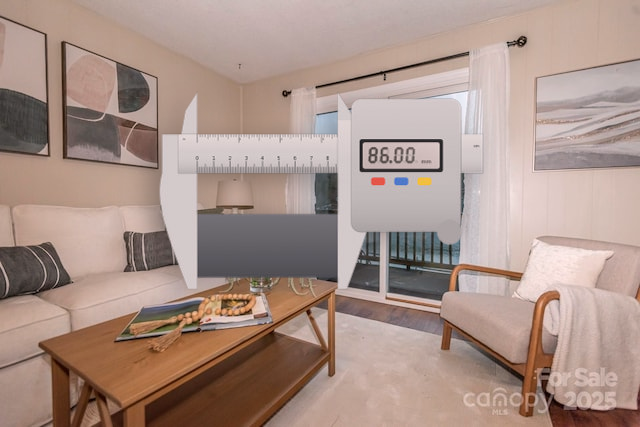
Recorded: 86.00 mm
